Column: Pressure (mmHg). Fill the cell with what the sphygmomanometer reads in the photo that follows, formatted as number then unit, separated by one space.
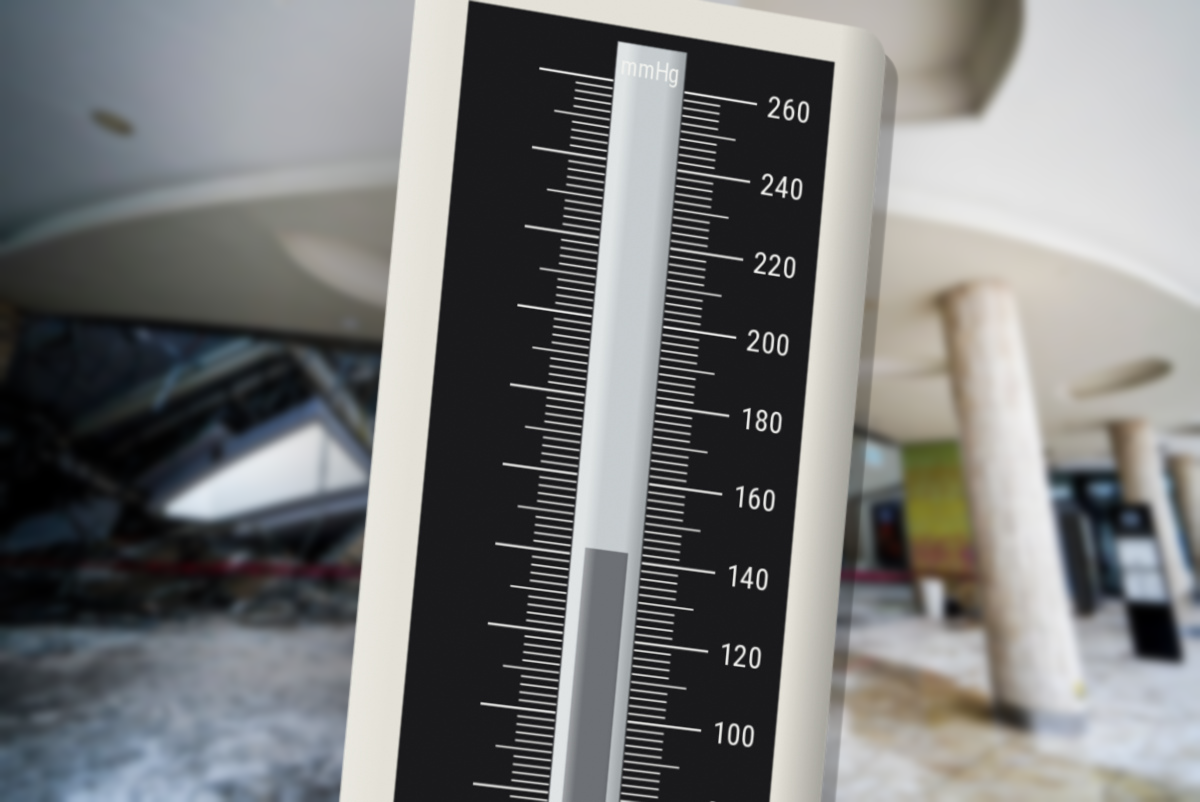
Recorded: 142 mmHg
